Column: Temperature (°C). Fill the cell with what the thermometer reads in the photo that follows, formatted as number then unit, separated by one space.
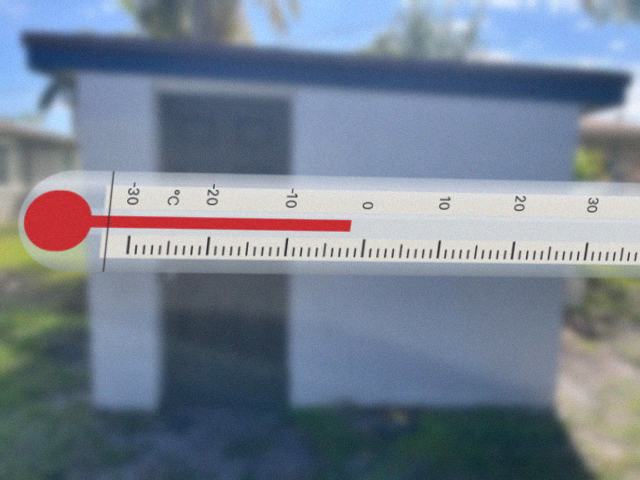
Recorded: -2 °C
